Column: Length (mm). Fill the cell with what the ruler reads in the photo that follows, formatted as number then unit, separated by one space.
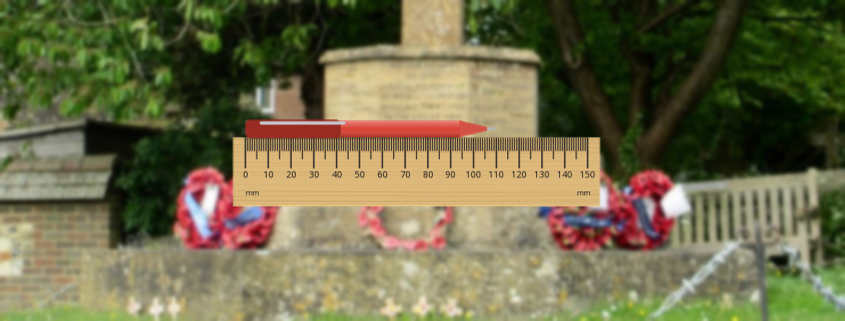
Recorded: 110 mm
